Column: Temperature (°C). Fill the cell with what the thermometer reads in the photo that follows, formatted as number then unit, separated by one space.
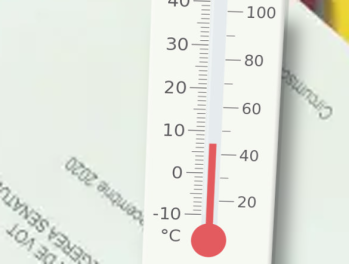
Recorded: 7 °C
